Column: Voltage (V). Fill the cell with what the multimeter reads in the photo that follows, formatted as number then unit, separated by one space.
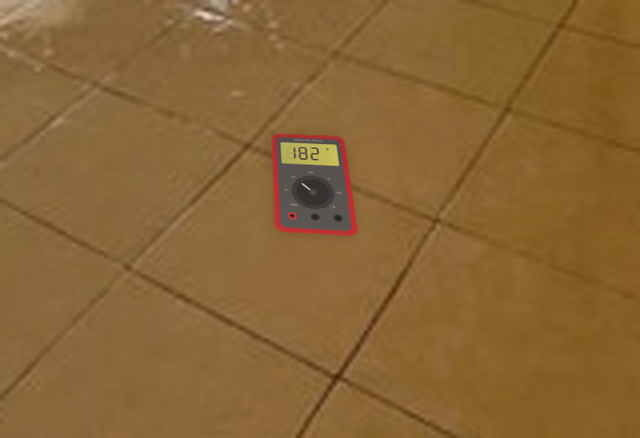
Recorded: 182 V
